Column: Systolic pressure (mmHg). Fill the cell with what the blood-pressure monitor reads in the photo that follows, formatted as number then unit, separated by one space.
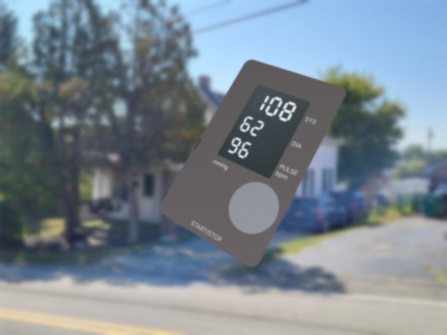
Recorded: 108 mmHg
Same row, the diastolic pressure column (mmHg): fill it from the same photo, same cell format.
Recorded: 62 mmHg
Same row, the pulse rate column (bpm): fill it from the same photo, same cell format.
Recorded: 96 bpm
